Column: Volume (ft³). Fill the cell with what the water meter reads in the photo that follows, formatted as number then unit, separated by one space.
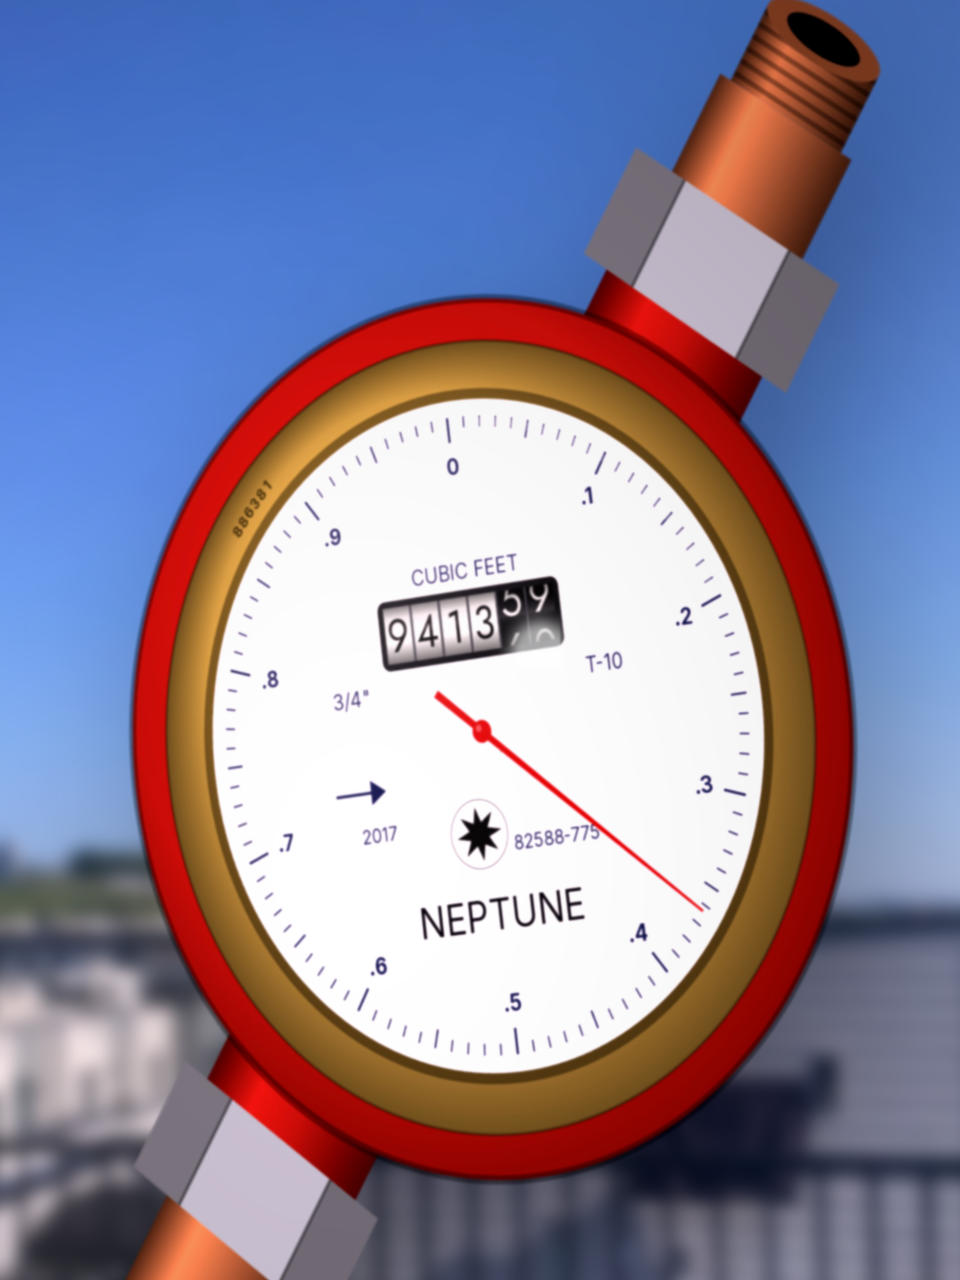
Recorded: 941359.36 ft³
